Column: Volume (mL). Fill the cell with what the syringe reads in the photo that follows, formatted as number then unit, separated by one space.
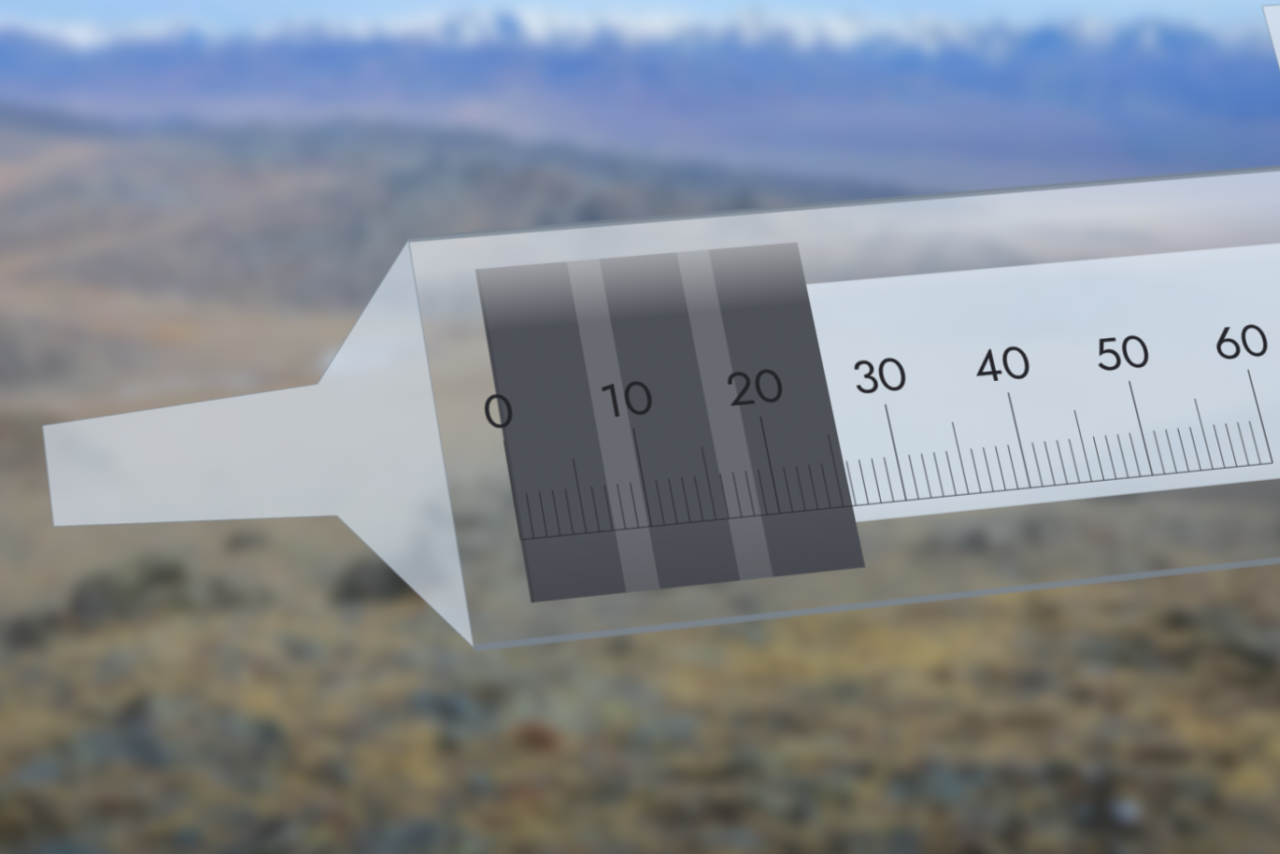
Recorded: 0 mL
